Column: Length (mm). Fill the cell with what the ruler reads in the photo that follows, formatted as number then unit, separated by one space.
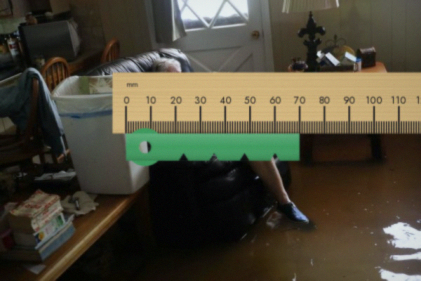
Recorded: 70 mm
